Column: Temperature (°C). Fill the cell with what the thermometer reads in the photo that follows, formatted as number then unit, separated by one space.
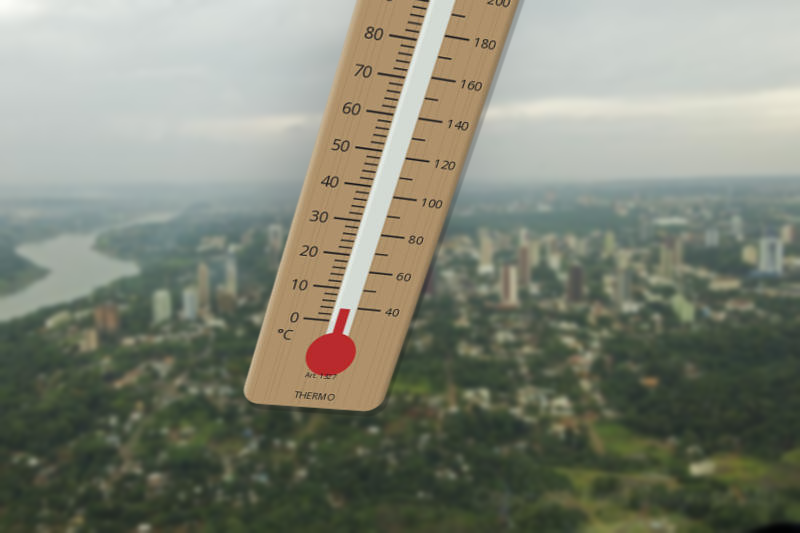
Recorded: 4 °C
